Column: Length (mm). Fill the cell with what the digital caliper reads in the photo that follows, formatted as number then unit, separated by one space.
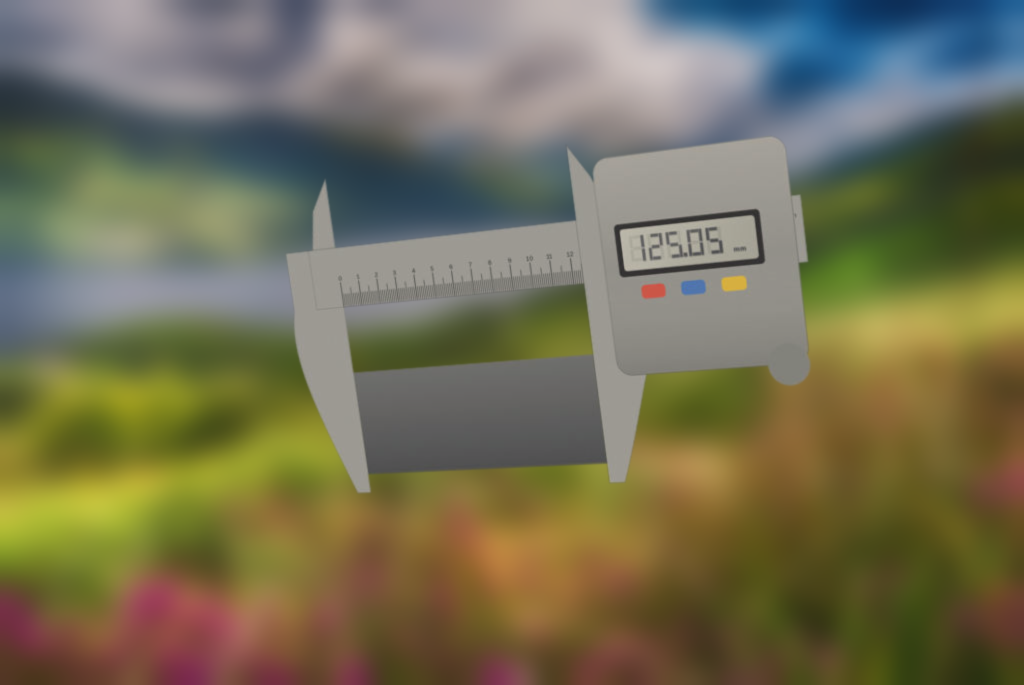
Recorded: 125.05 mm
